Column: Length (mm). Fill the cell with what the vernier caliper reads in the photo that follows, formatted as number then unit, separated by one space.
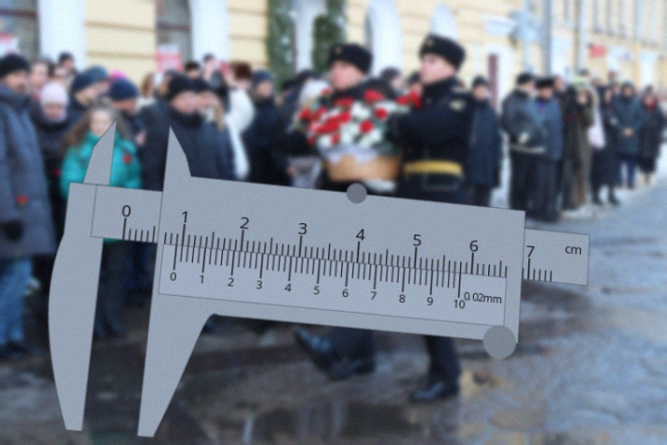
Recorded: 9.0 mm
